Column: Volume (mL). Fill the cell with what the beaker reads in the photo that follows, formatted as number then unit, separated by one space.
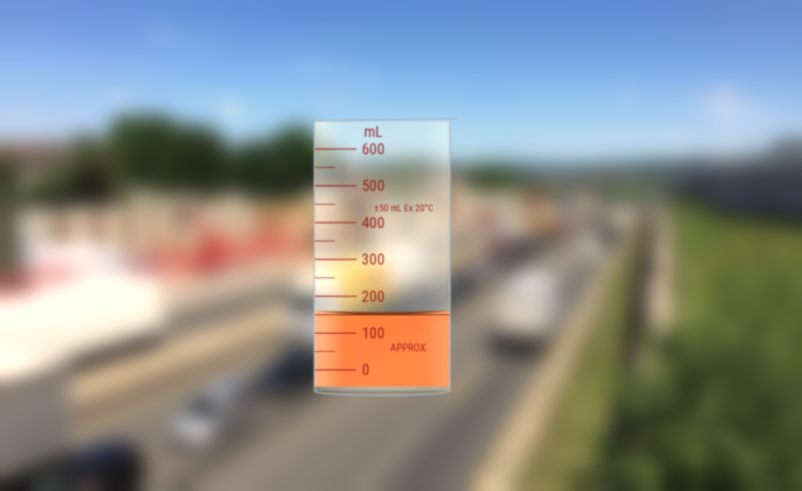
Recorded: 150 mL
